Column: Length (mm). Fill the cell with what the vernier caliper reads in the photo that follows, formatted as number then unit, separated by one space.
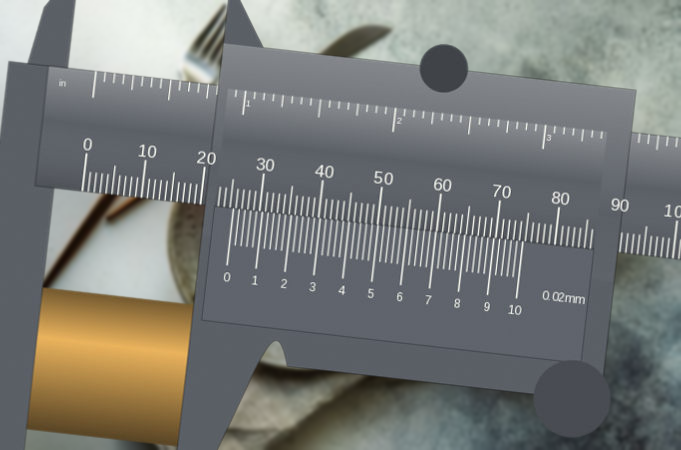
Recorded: 25.6 mm
